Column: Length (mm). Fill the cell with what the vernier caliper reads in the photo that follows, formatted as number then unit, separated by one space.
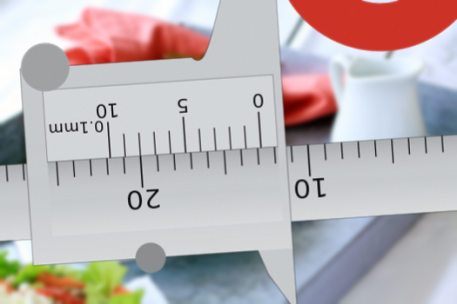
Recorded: 12.8 mm
